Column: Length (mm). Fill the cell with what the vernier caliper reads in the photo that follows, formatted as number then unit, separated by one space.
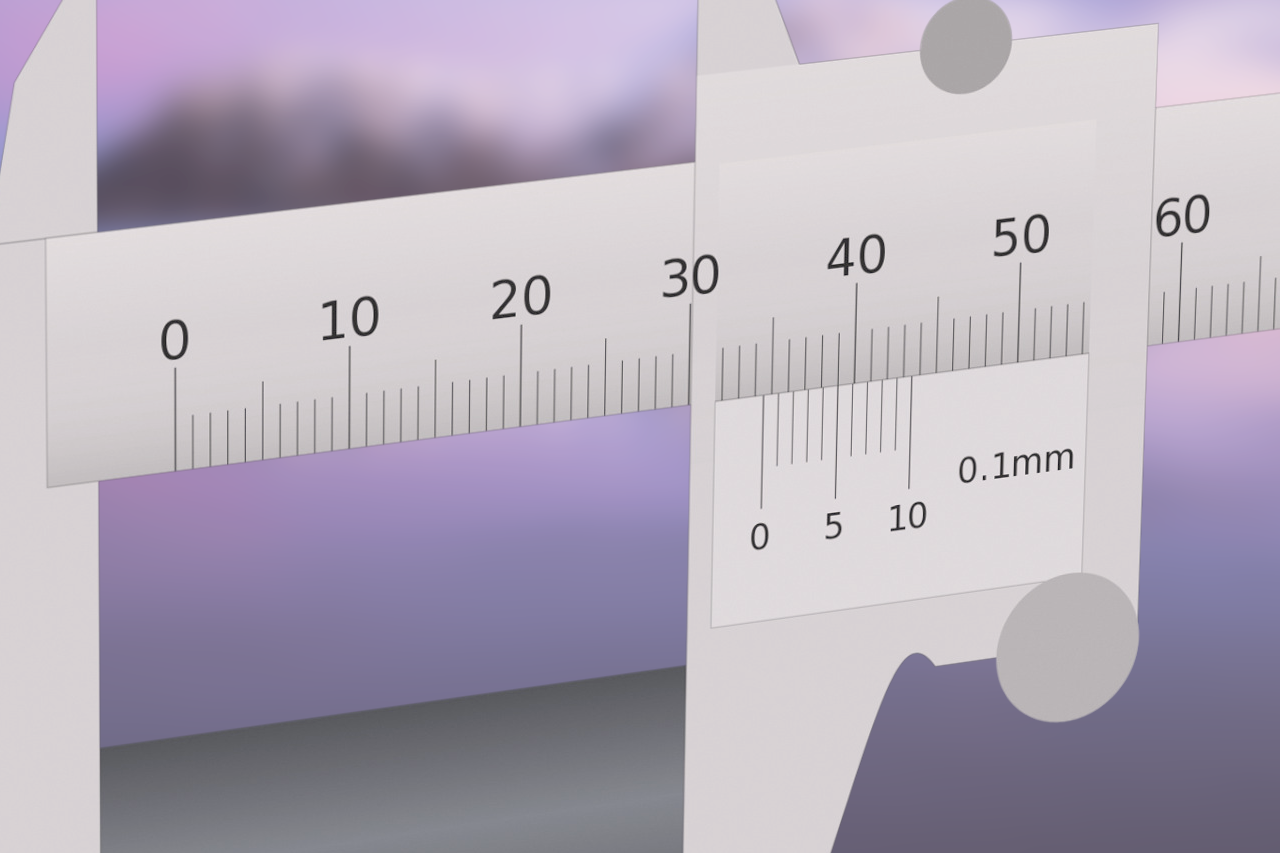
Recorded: 34.5 mm
